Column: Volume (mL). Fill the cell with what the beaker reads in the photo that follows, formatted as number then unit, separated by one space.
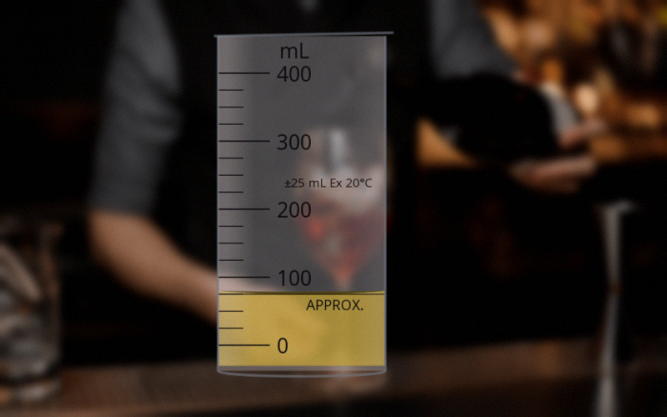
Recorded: 75 mL
